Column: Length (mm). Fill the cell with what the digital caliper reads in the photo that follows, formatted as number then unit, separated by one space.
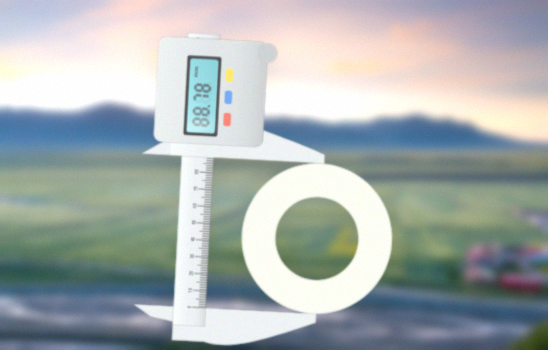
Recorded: 88.78 mm
